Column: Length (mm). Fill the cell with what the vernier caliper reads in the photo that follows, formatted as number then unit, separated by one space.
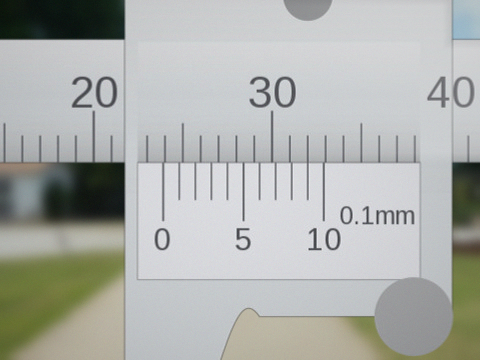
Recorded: 23.9 mm
